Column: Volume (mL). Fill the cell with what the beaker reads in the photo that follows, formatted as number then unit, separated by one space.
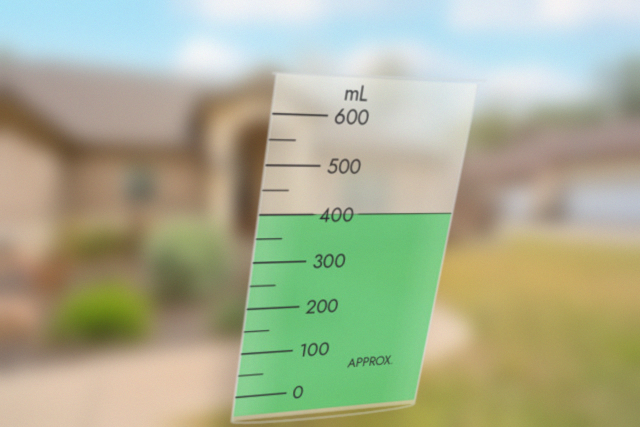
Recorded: 400 mL
